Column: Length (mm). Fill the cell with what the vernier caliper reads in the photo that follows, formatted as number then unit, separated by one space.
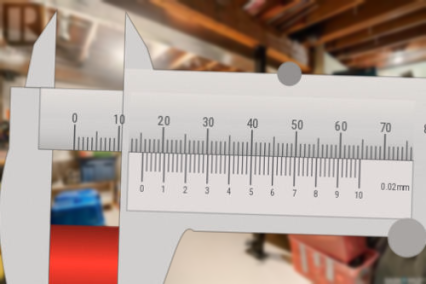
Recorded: 15.5 mm
